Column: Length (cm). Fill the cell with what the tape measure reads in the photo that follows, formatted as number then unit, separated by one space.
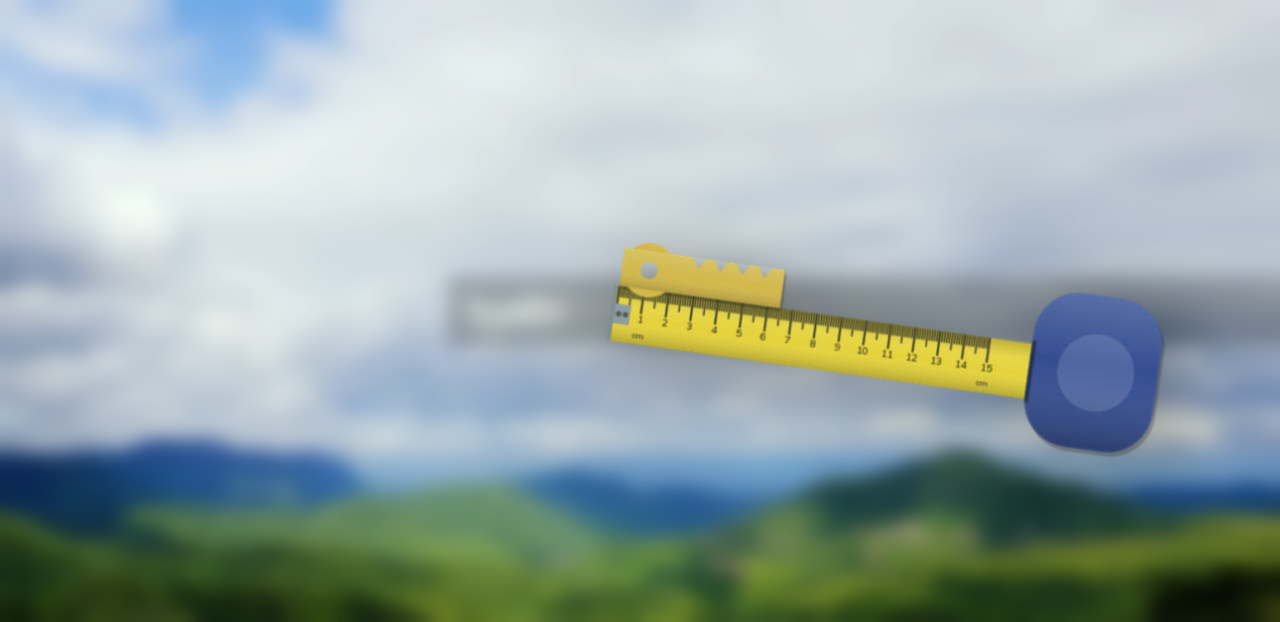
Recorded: 6.5 cm
